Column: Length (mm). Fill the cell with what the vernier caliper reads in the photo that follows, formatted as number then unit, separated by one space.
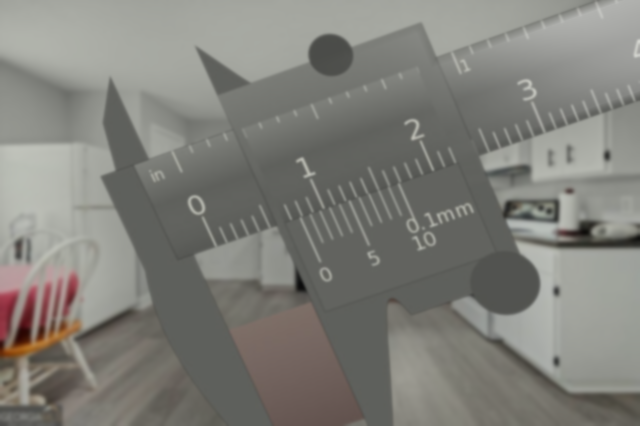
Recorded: 7.8 mm
